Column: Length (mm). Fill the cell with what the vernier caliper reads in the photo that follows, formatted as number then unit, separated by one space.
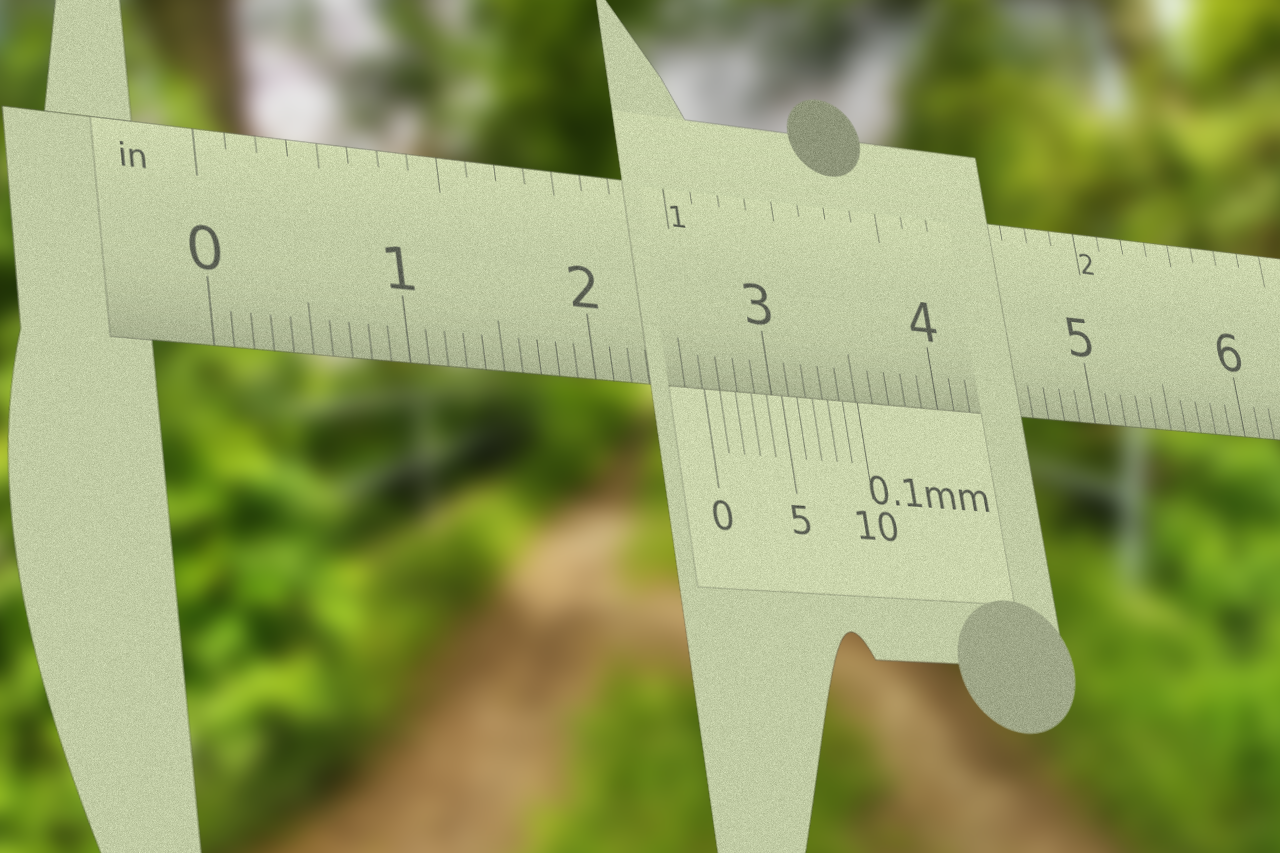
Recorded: 26.1 mm
